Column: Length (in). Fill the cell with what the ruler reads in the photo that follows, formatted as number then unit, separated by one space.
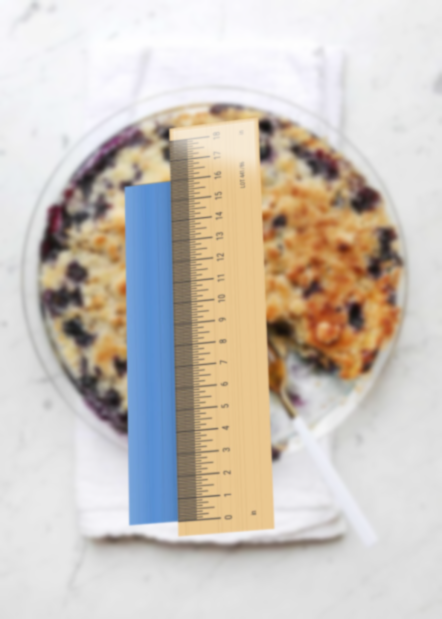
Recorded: 16 in
